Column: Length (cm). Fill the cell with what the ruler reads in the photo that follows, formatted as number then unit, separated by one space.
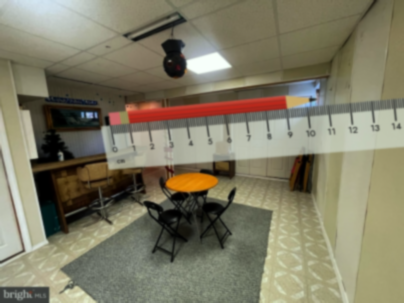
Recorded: 10.5 cm
